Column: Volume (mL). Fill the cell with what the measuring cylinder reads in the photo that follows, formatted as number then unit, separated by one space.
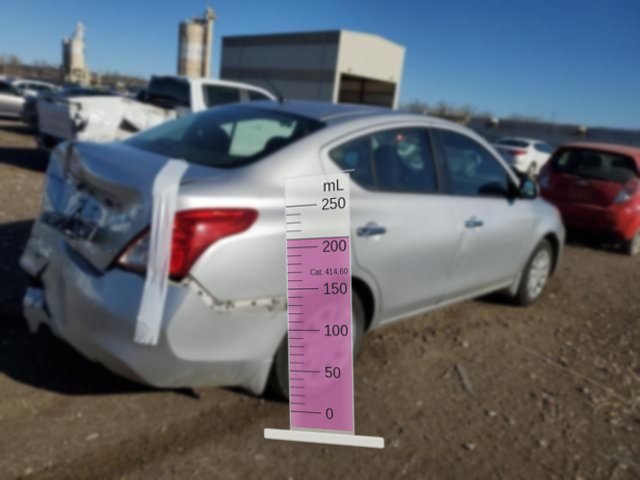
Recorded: 210 mL
